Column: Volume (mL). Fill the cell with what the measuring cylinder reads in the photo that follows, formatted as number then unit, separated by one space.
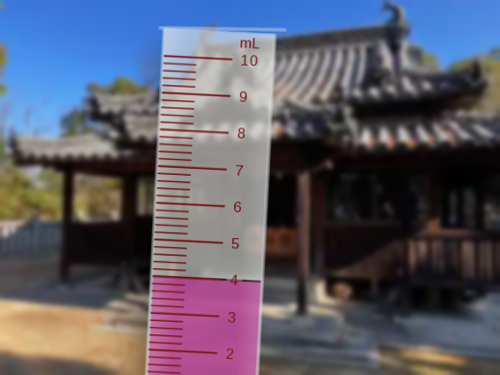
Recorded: 4 mL
